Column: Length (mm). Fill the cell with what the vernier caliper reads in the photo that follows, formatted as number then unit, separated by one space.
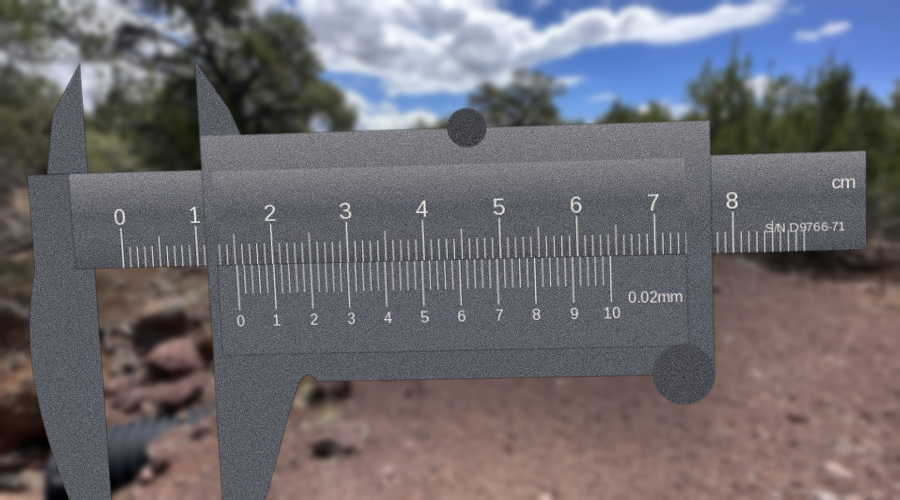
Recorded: 15.2 mm
